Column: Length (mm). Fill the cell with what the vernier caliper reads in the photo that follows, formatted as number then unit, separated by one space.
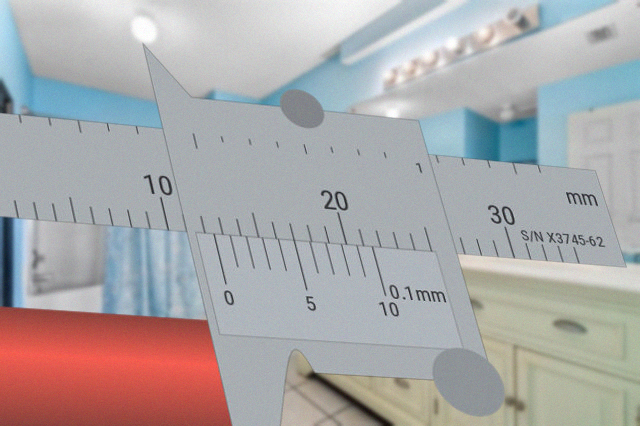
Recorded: 12.5 mm
